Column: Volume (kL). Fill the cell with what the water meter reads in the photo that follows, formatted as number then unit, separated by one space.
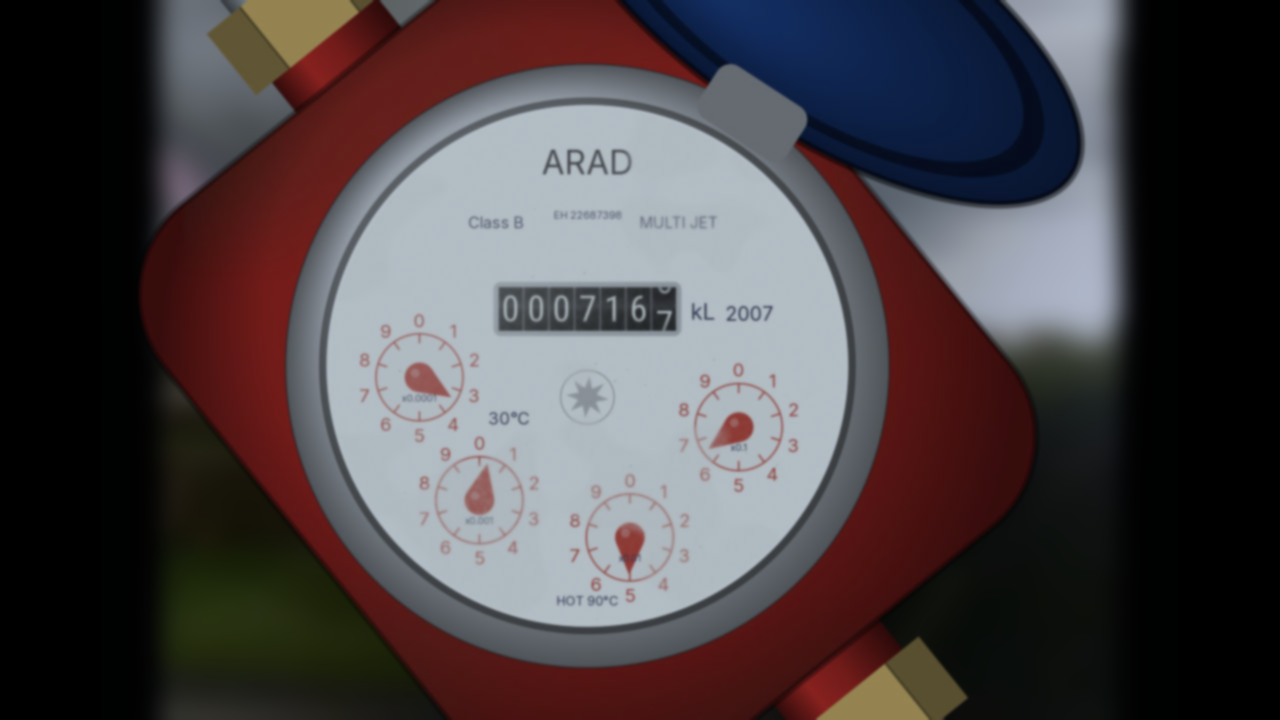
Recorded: 7166.6503 kL
